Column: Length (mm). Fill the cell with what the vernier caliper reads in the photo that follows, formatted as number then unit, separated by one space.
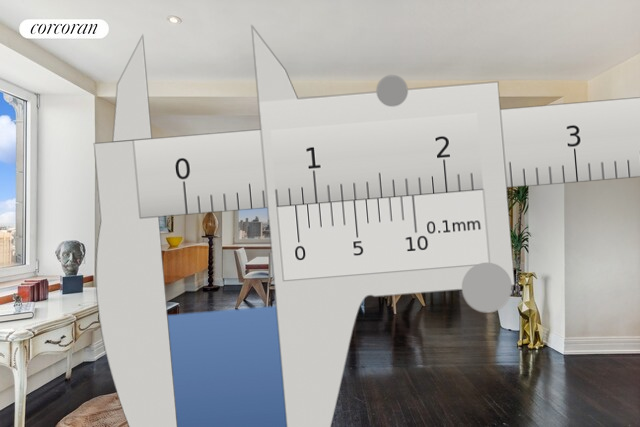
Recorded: 8.4 mm
